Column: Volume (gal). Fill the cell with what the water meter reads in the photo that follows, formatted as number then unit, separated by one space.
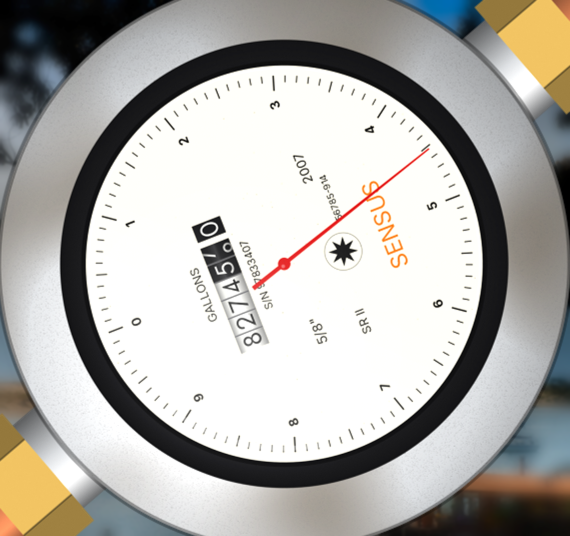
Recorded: 8274574.5 gal
